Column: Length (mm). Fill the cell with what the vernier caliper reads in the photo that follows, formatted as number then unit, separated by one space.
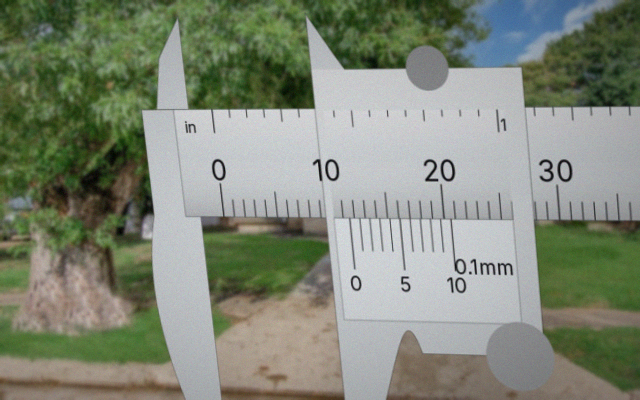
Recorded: 11.6 mm
